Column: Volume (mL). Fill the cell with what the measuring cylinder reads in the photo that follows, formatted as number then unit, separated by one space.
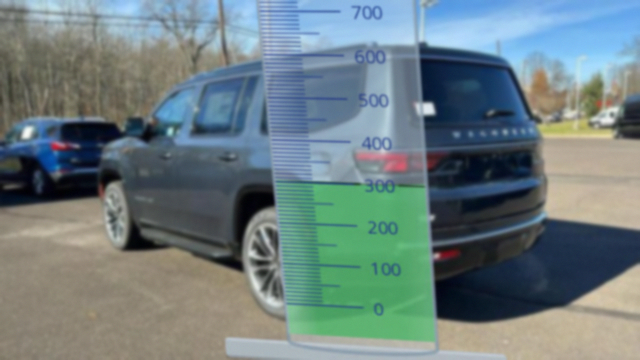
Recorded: 300 mL
